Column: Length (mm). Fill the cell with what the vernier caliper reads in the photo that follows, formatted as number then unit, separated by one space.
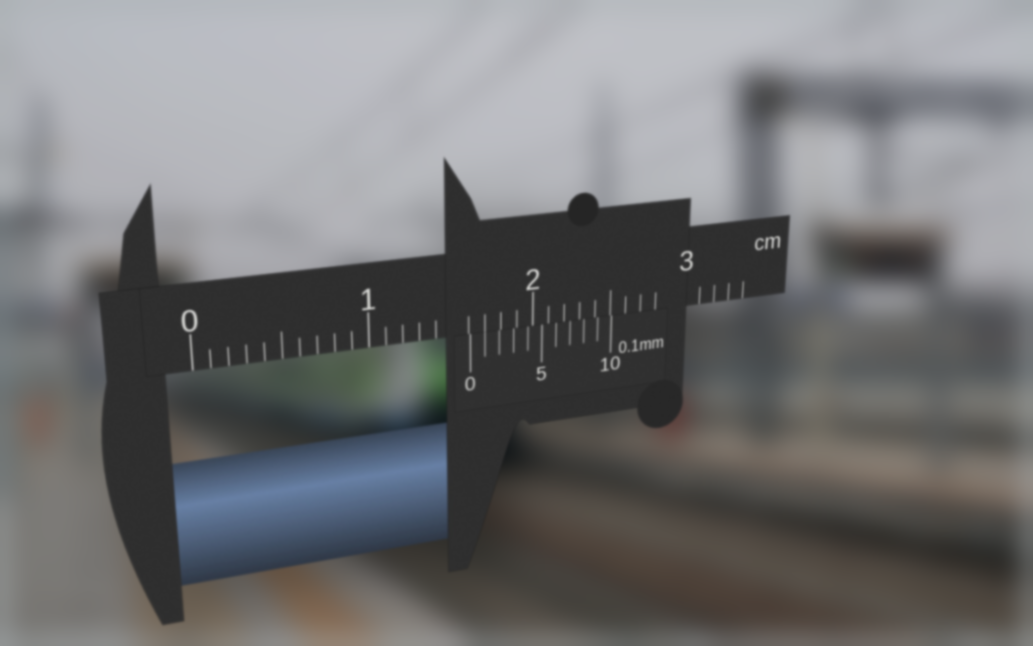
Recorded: 16.1 mm
